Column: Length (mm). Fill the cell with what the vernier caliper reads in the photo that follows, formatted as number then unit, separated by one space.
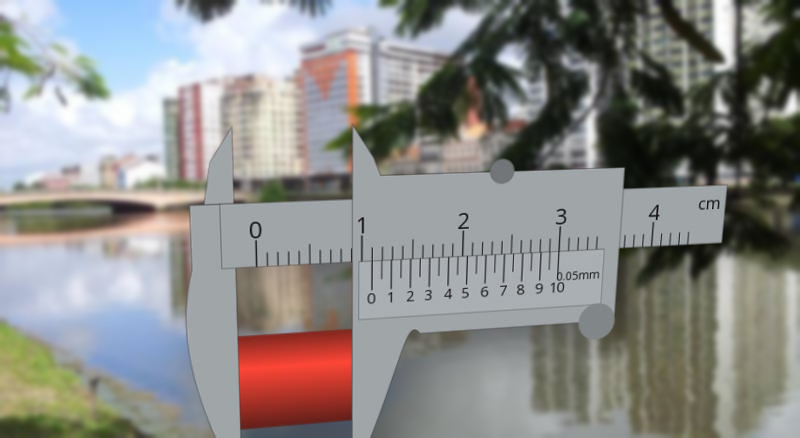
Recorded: 11.0 mm
